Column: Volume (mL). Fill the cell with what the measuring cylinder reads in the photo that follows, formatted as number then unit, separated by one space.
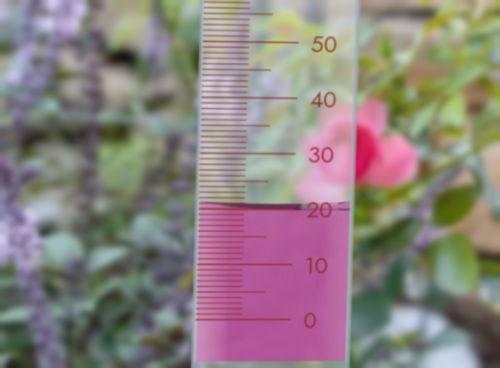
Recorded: 20 mL
